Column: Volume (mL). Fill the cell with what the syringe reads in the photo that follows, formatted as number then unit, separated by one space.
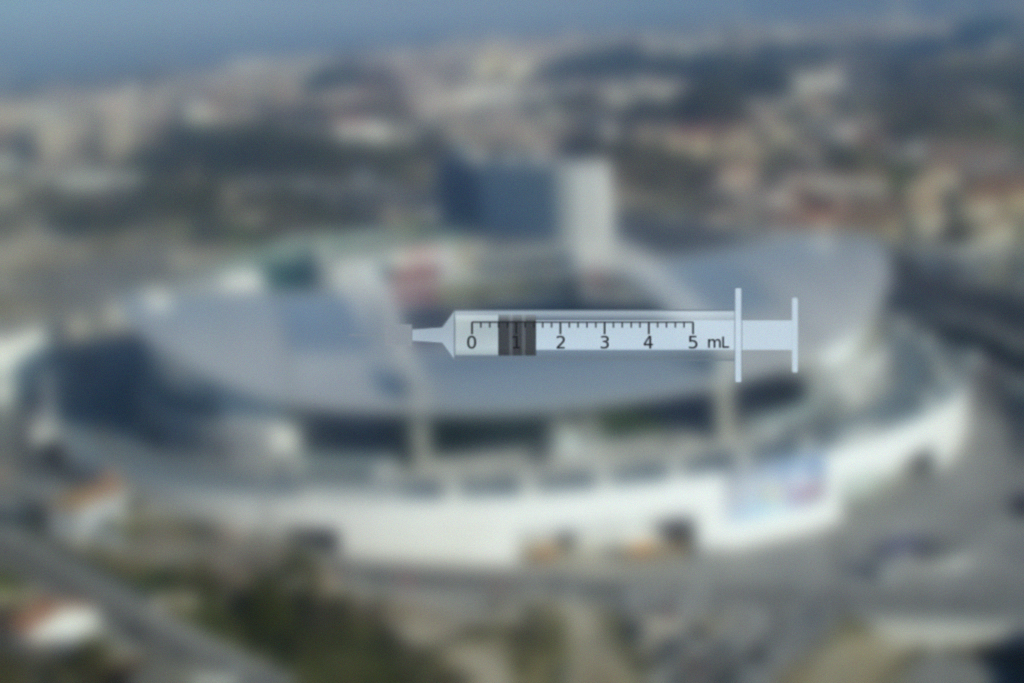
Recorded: 0.6 mL
